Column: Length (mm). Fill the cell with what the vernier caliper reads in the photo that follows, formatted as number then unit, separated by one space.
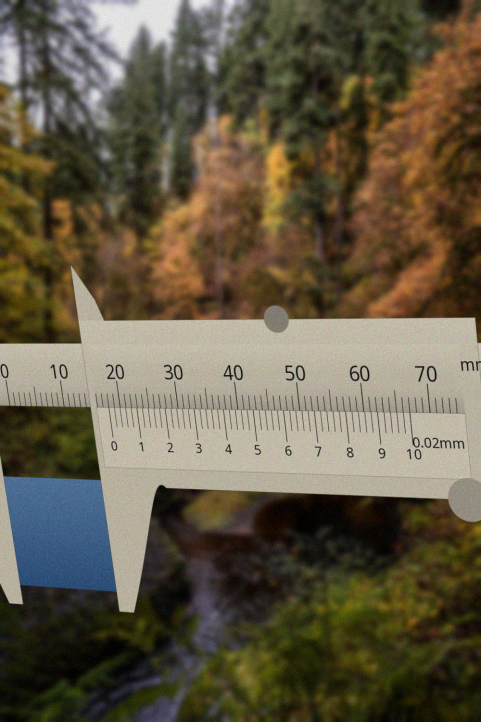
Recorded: 18.0 mm
